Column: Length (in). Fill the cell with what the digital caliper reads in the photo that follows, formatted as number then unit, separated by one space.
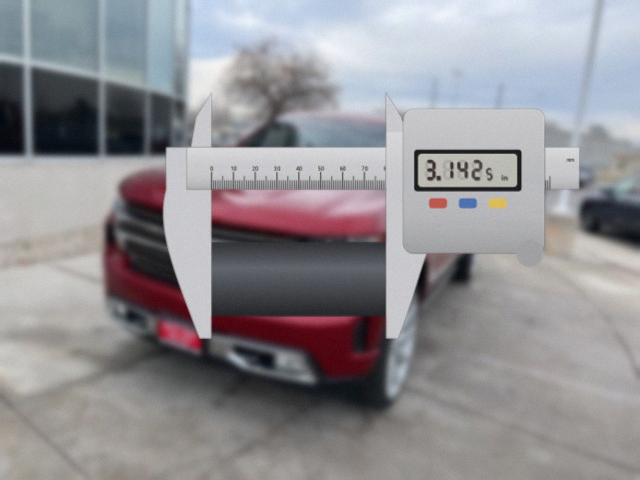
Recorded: 3.1425 in
